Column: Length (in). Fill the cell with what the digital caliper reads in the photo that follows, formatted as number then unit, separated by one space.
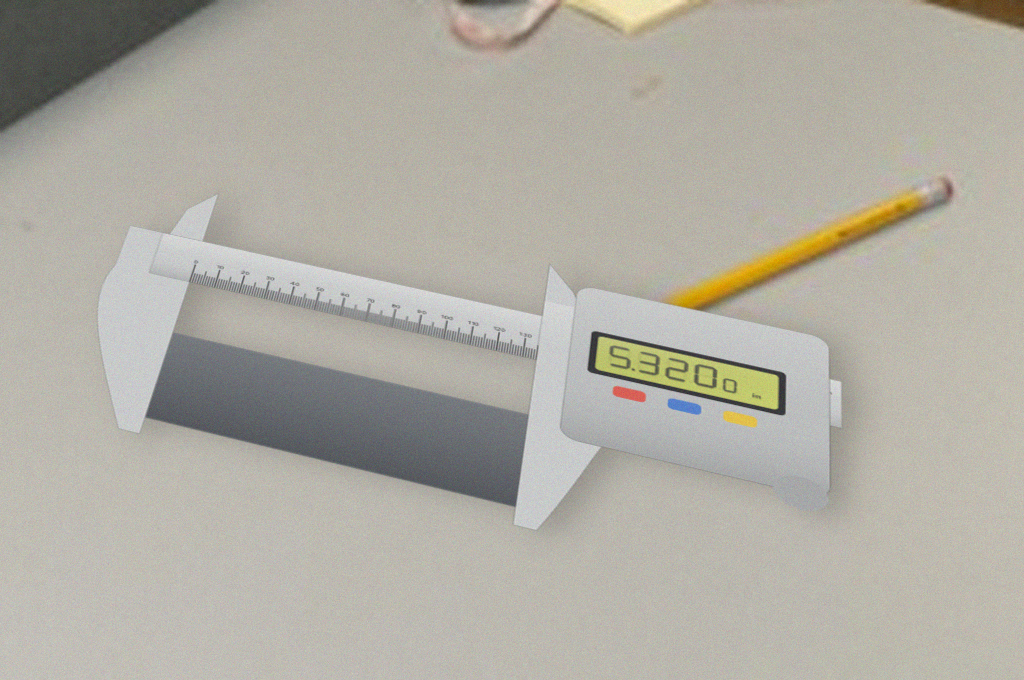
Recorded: 5.3200 in
